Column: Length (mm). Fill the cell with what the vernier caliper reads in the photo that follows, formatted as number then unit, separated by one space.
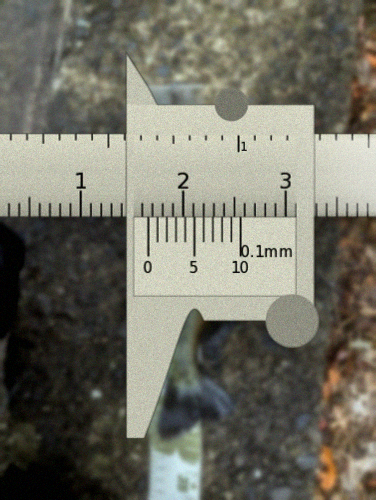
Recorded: 16.6 mm
